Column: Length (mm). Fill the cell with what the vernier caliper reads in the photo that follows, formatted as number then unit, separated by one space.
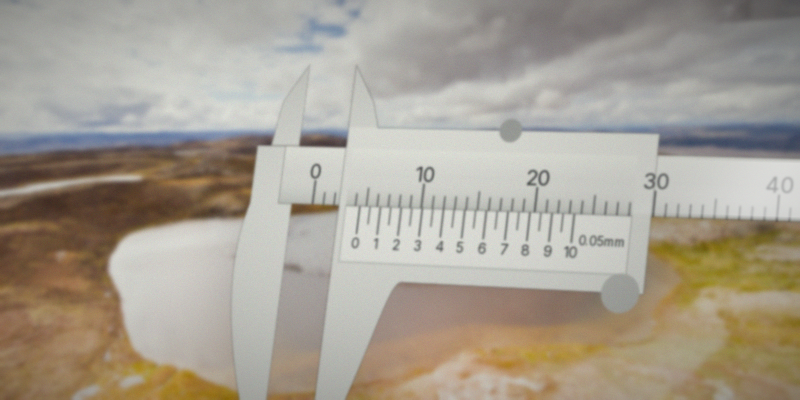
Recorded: 4.4 mm
